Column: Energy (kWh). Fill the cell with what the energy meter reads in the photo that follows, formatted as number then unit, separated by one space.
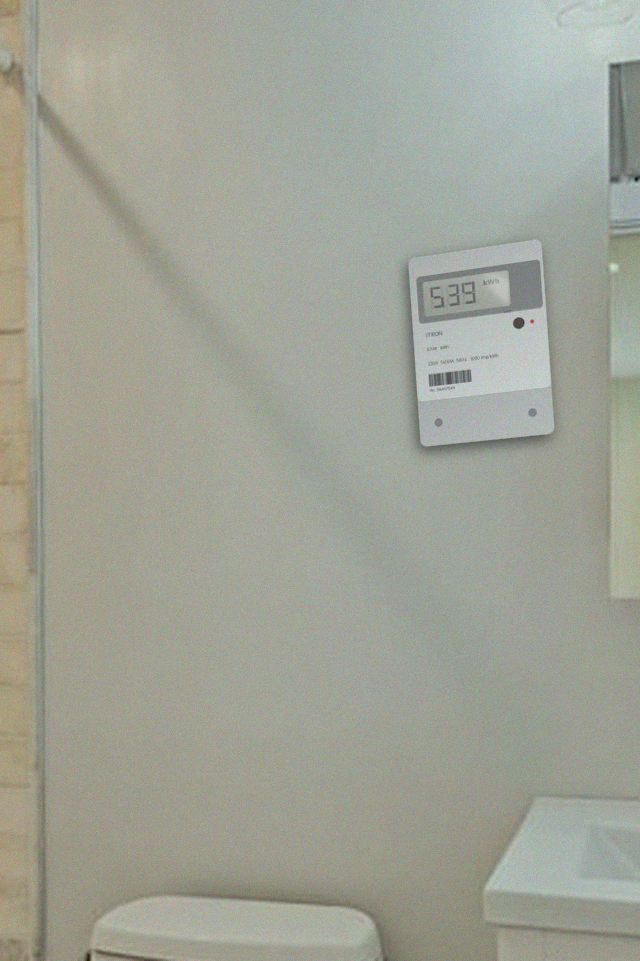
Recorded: 539 kWh
